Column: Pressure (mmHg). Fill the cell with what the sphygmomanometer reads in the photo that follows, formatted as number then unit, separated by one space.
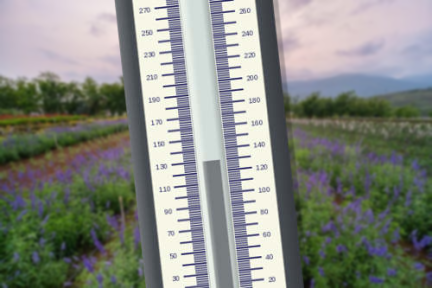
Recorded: 130 mmHg
